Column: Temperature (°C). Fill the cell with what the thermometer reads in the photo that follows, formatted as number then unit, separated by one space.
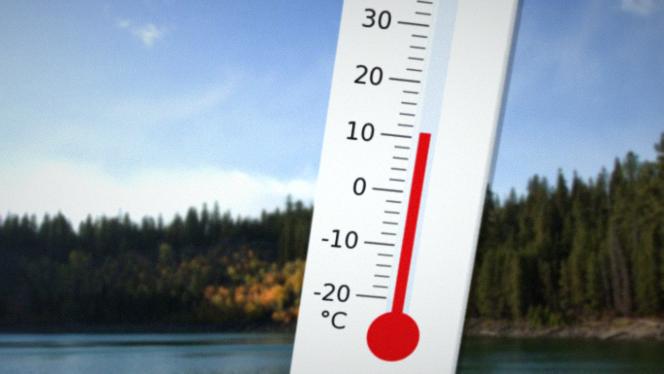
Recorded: 11 °C
